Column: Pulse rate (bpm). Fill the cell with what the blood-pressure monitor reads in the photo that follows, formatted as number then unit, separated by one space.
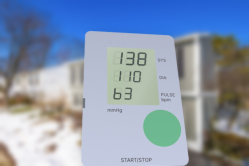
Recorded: 63 bpm
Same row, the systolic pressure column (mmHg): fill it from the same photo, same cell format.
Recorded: 138 mmHg
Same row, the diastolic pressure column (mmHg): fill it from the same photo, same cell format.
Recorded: 110 mmHg
